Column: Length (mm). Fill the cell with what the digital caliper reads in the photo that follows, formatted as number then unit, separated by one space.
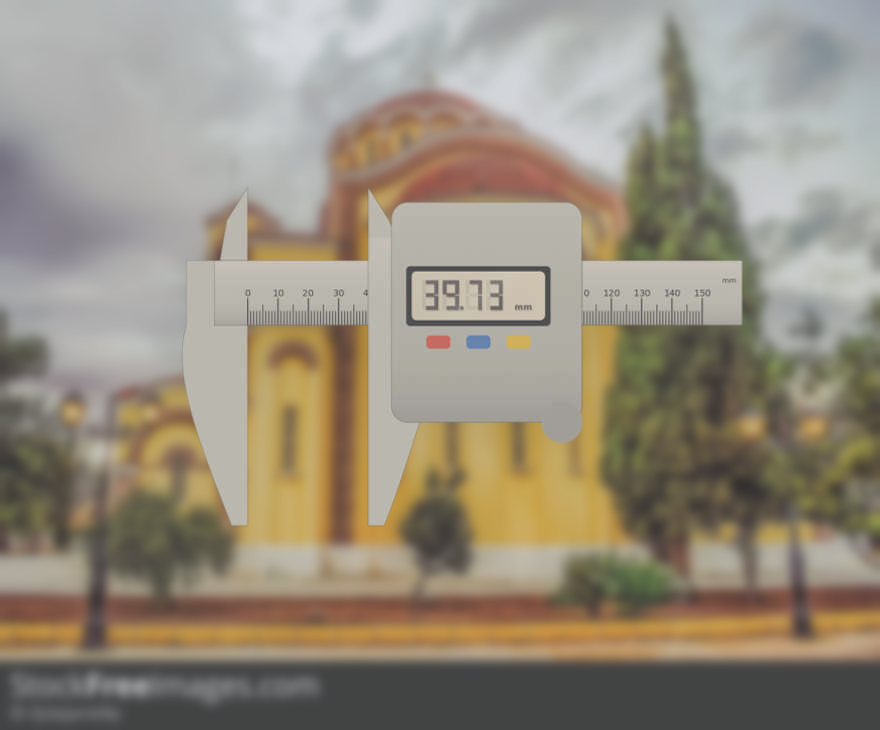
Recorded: 39.73 mm
